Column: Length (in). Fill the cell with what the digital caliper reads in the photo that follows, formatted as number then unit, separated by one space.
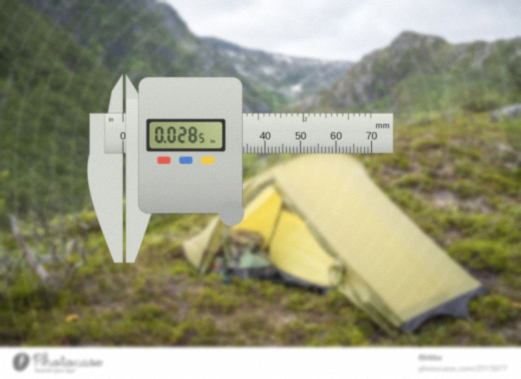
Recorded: 0.0285 in
